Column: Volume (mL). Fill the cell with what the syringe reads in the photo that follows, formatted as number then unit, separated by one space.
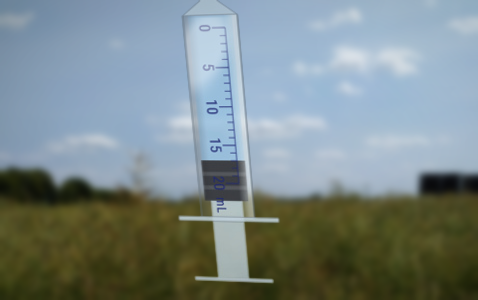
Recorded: 17 mL
